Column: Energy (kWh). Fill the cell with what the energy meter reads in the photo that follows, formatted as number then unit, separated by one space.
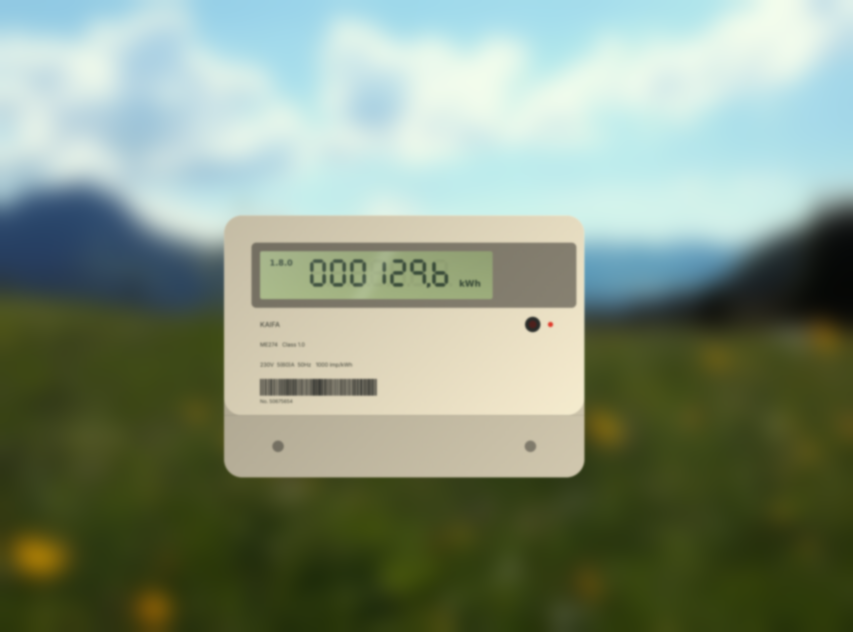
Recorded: 129.6 kWh
